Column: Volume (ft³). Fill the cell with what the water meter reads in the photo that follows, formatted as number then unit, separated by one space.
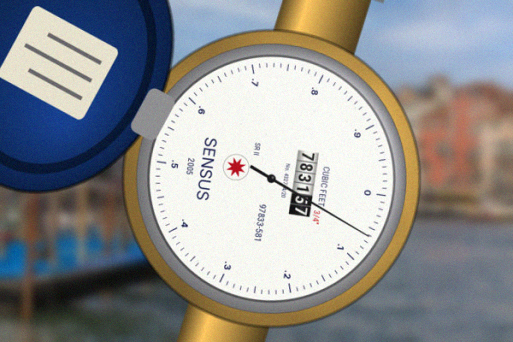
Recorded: 783157.06 ft³
